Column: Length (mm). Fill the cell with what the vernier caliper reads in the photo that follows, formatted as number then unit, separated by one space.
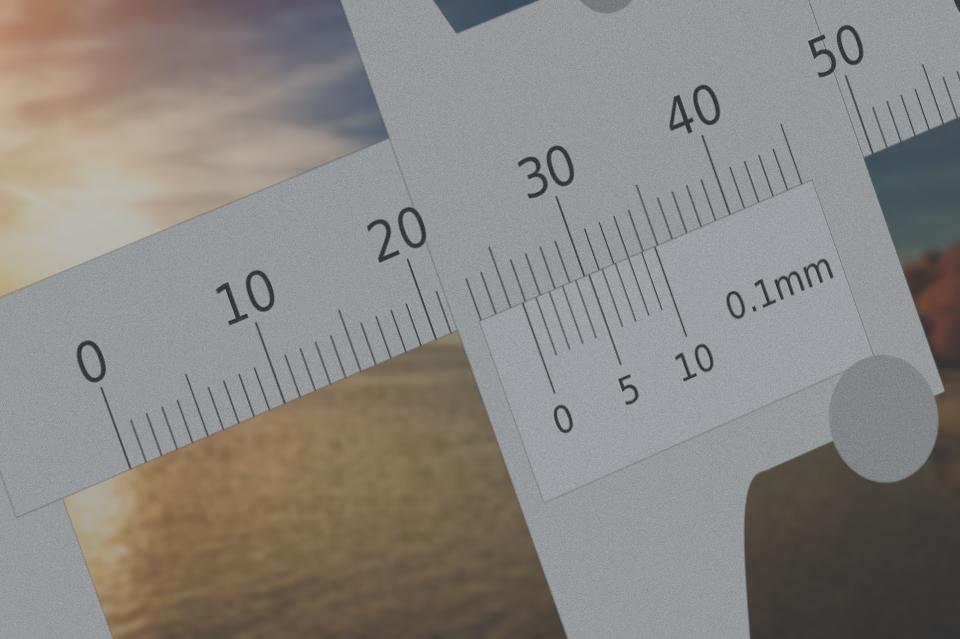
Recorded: 25.8 mm
